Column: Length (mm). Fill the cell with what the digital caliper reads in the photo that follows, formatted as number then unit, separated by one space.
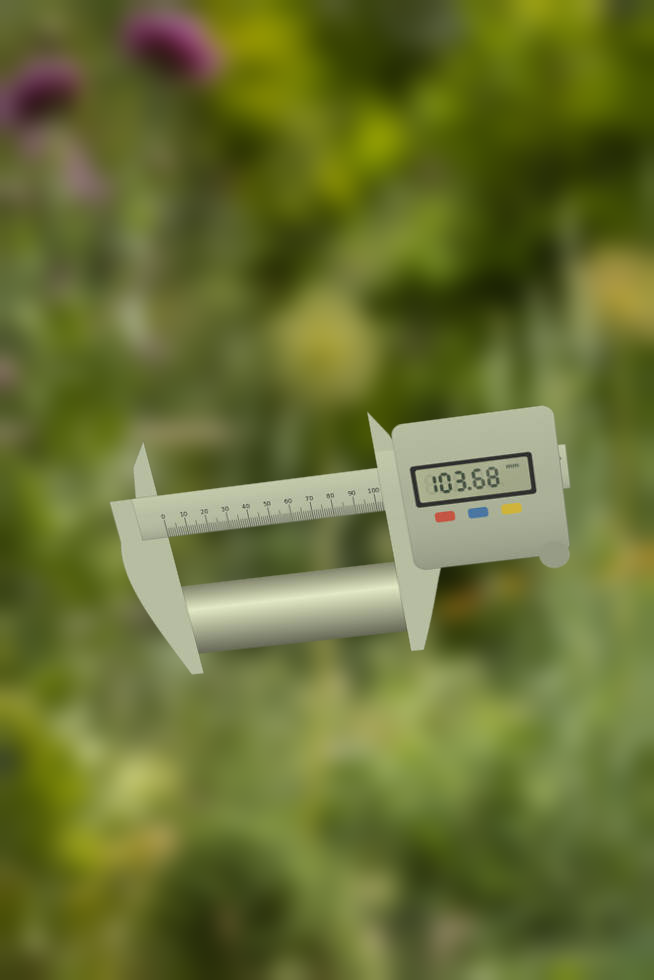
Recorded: 103.68 mm
